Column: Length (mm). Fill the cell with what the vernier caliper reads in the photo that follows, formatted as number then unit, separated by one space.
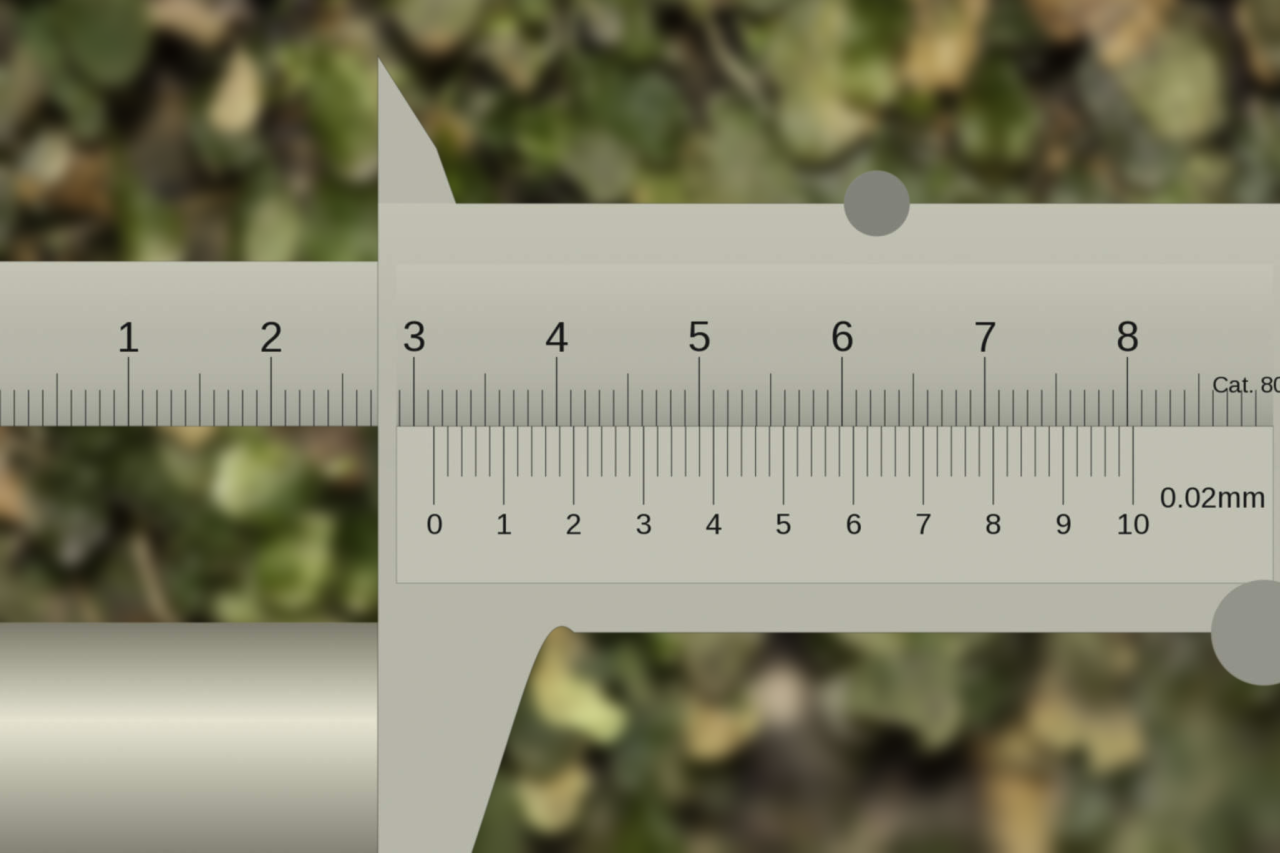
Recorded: 31.4 mm
